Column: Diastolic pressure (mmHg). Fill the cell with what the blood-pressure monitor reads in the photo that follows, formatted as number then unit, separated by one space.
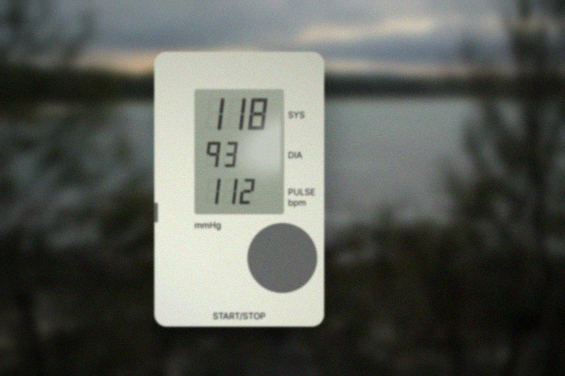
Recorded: 93 mmHg
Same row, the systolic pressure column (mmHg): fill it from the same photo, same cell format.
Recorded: 118 mmHg
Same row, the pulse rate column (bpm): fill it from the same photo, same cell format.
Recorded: 112 bpm
